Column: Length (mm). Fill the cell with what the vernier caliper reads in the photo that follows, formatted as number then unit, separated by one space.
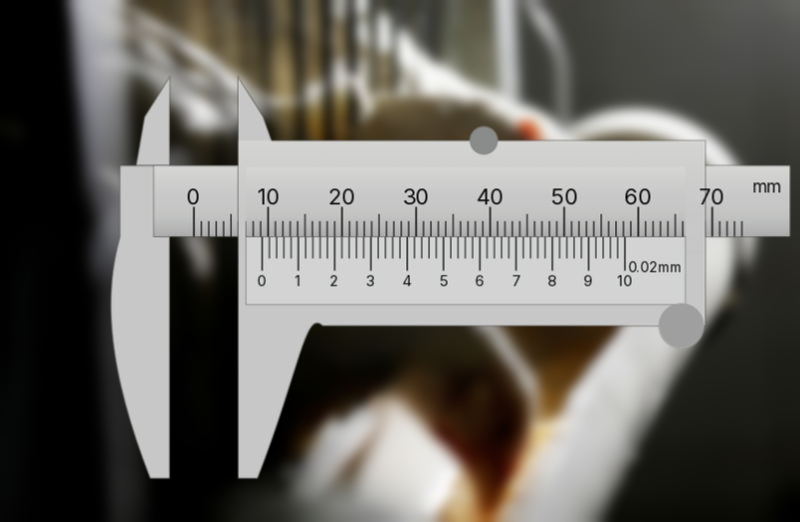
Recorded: 9.2 mm
